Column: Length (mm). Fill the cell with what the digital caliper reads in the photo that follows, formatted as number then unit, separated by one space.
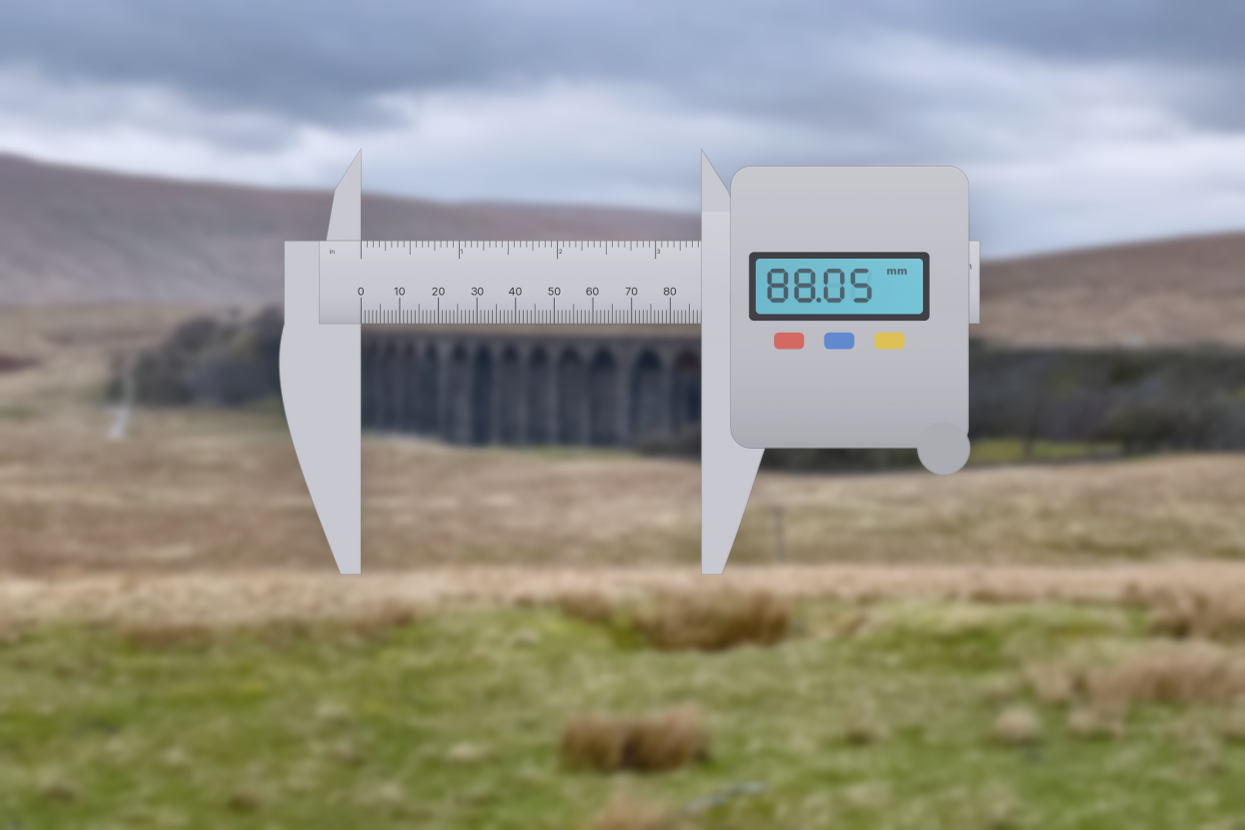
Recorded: 88.05 mm
